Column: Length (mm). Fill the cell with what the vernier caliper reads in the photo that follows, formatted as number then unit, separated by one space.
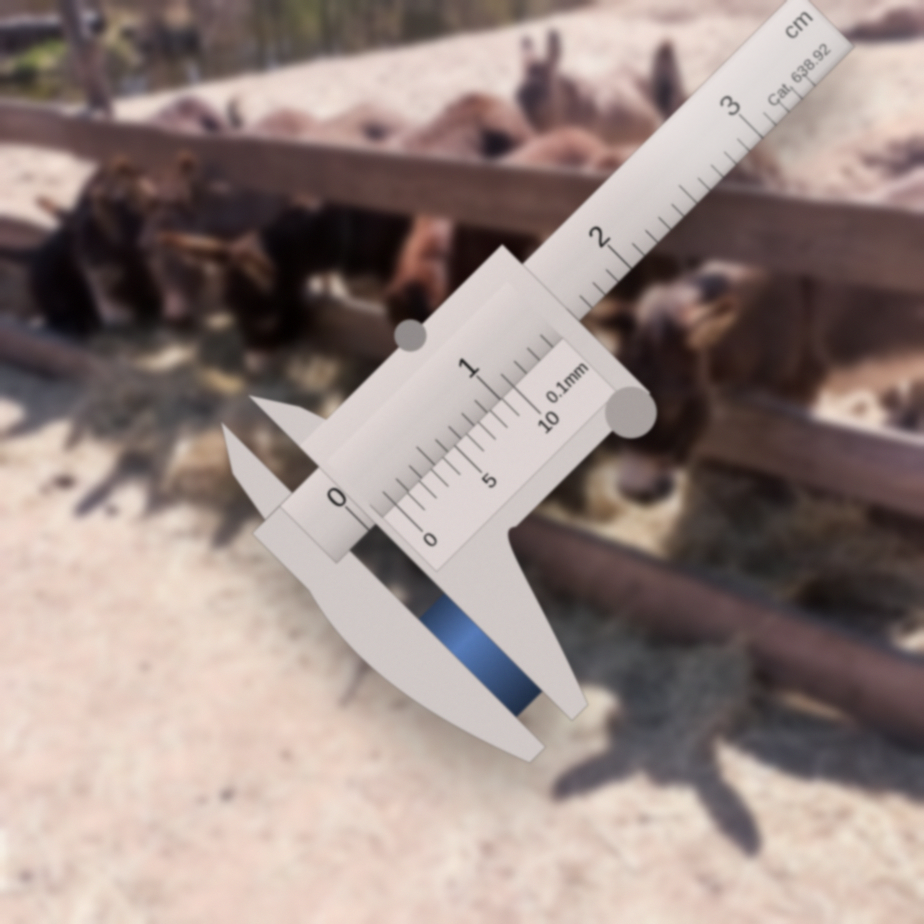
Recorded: 2.0 mm
